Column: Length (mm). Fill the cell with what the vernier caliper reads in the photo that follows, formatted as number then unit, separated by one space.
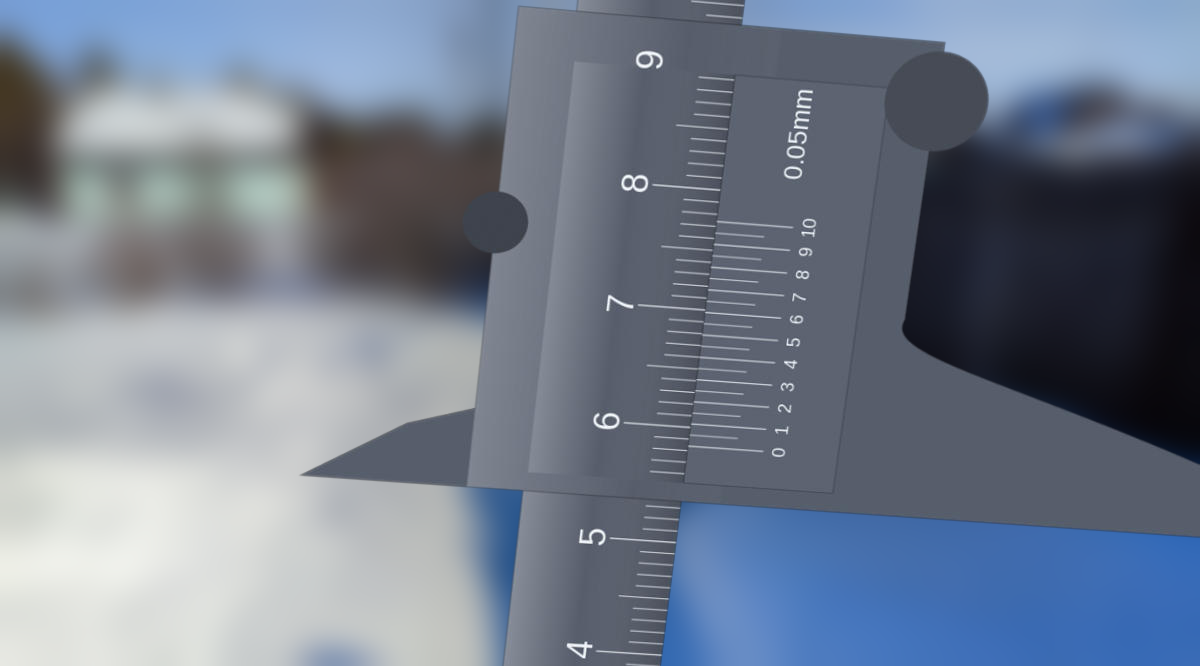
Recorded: 58.4 mm
